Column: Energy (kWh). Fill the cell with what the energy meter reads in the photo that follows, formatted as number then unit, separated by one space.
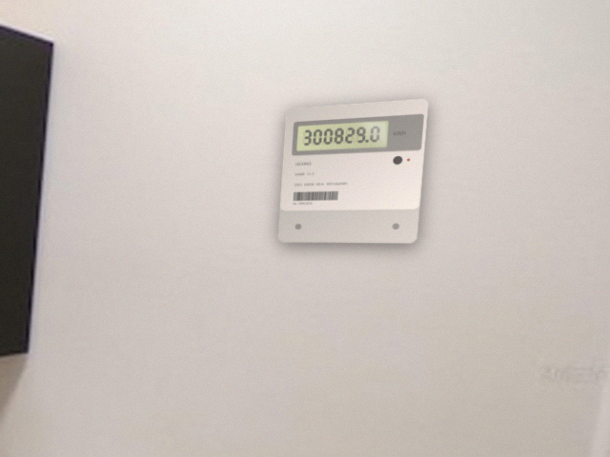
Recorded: 300829.0 kWh
